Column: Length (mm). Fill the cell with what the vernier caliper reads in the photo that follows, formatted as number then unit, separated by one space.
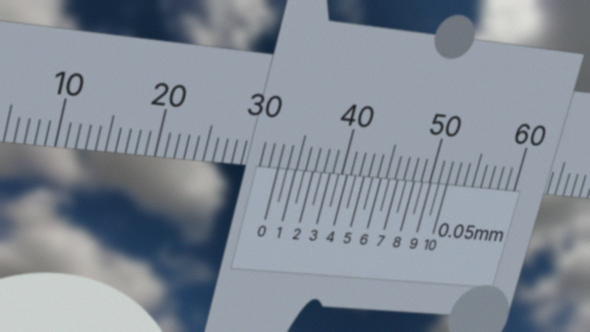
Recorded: 33.0 mm
